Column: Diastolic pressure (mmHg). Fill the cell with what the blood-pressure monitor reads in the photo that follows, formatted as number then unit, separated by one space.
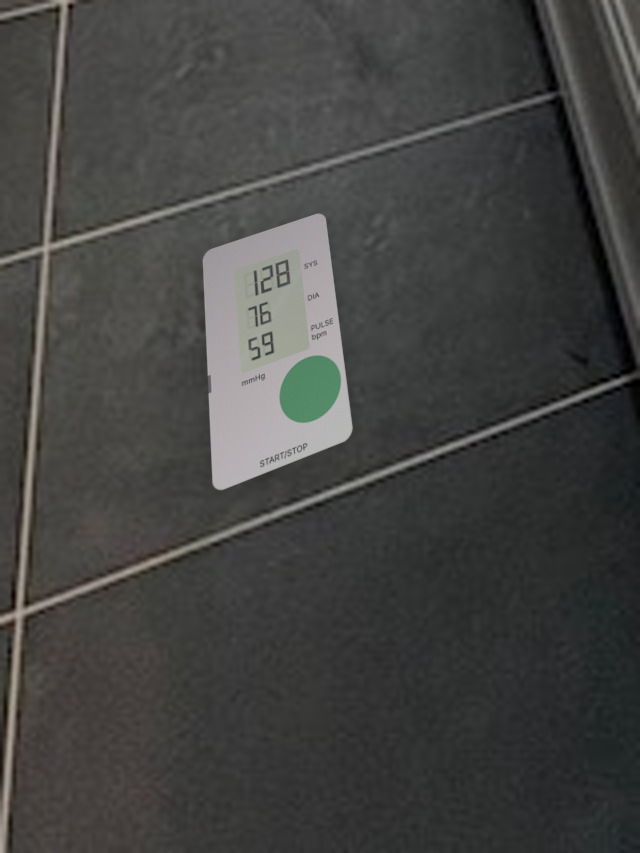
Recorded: 76 mmHg
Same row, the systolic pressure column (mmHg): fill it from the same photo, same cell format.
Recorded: 128 mmHg
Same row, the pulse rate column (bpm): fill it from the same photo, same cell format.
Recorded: 59 bpm
